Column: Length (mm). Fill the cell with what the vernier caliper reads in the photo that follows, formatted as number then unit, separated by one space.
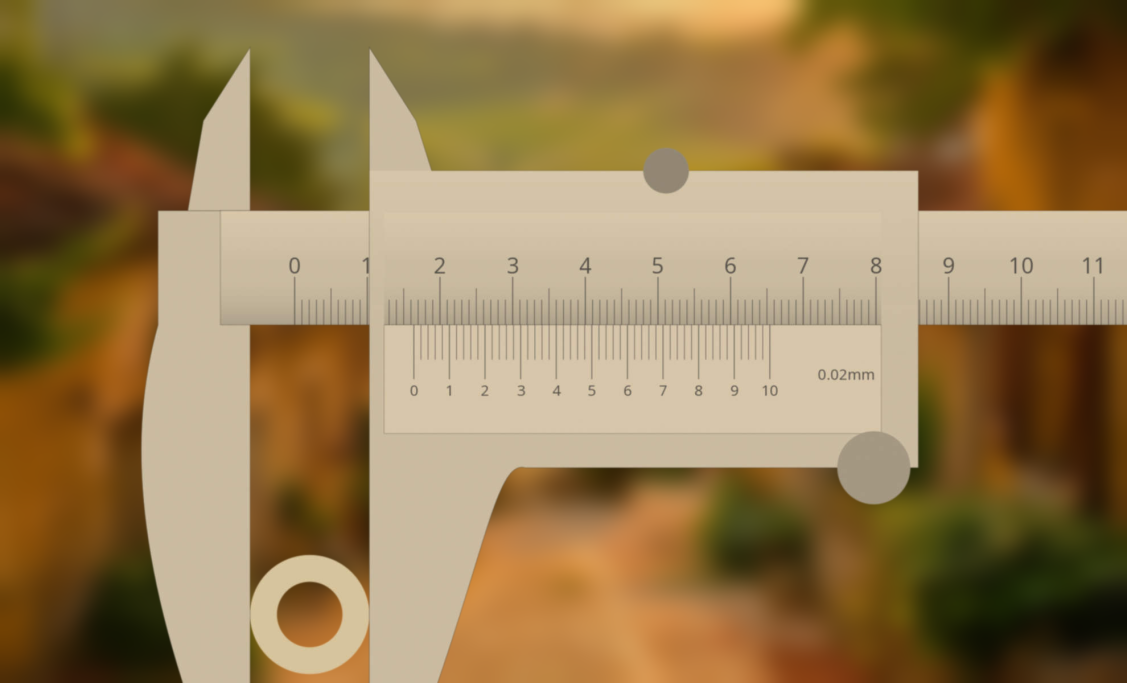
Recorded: 16.4 mm
